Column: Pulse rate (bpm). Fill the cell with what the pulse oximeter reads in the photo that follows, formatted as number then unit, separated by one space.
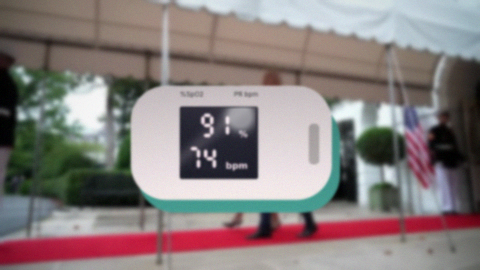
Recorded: 74 bpm
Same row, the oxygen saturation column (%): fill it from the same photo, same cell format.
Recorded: 91 %
